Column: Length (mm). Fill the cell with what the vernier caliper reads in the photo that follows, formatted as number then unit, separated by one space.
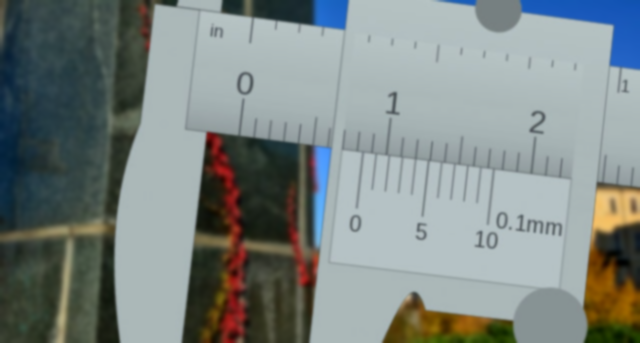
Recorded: 8.4 mm
